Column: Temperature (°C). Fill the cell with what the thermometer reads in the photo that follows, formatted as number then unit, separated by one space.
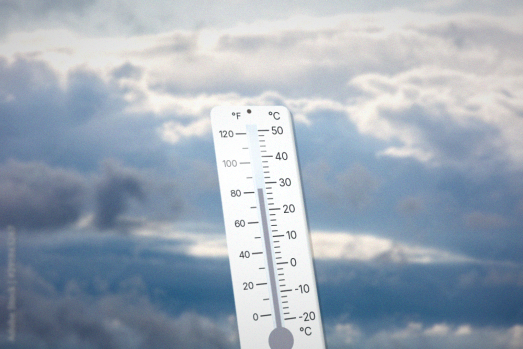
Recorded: 28 °C
